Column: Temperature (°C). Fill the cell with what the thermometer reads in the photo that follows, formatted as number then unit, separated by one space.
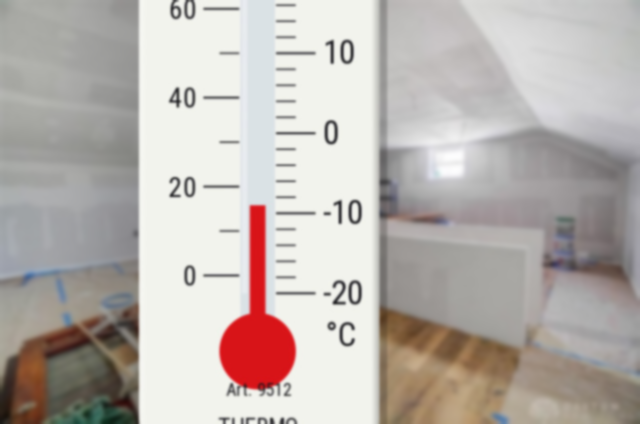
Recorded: -9 °C
